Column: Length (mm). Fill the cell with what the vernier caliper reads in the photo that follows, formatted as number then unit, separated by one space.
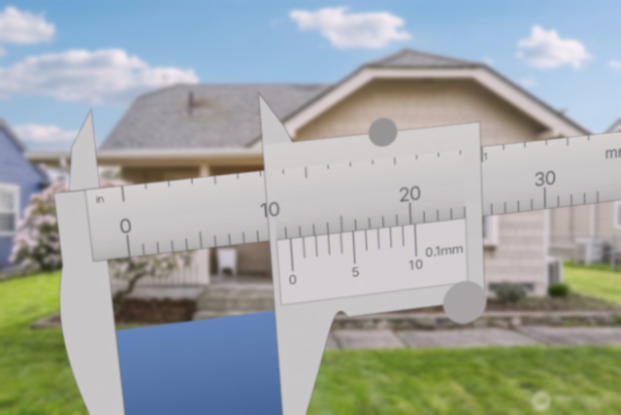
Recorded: 11.3 mm
